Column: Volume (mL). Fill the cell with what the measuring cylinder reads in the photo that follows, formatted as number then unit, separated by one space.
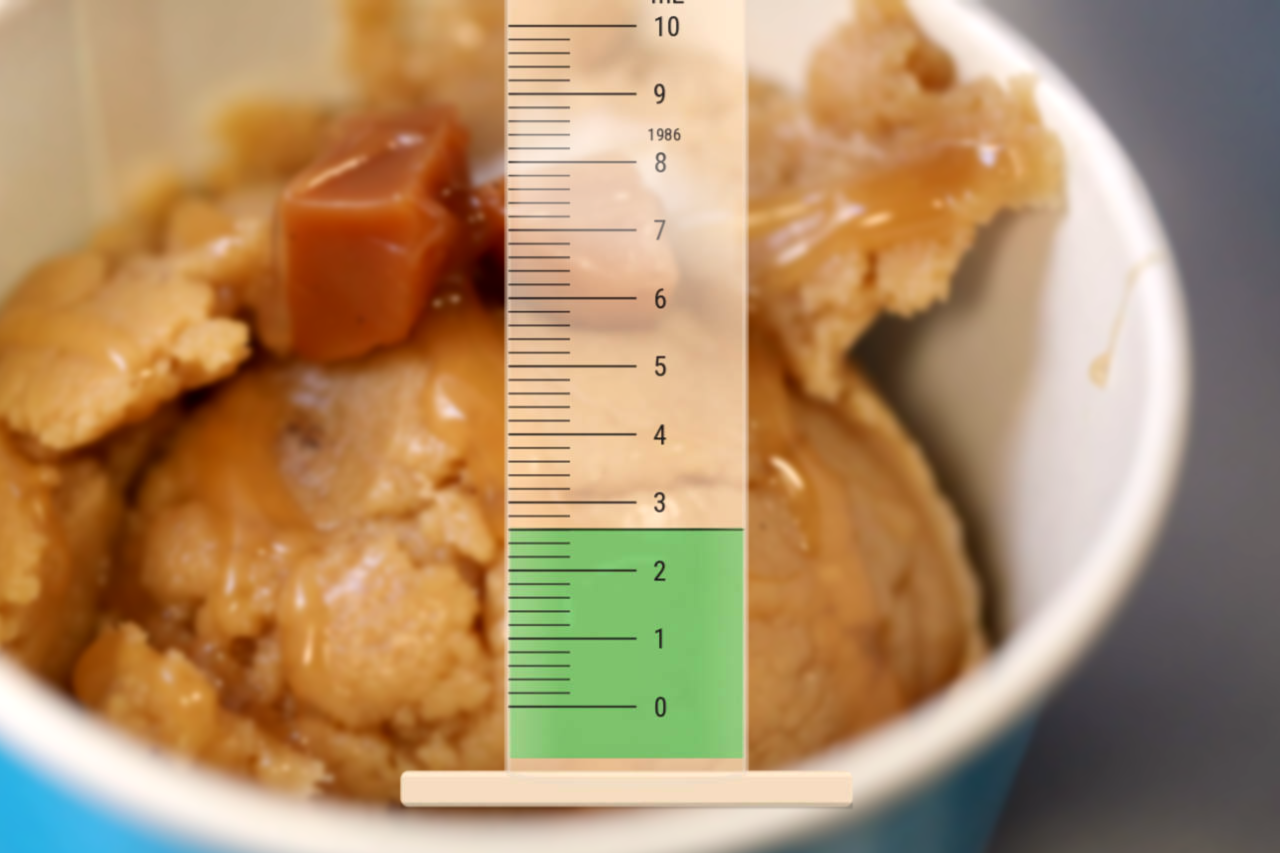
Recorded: 2.6 mL
